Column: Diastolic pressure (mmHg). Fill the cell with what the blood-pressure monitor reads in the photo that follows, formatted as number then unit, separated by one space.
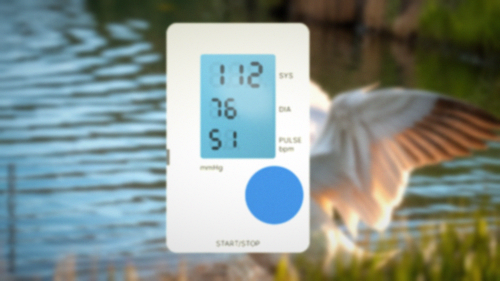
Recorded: 76 mmHg
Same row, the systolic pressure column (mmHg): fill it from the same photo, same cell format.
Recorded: 112 mmHg
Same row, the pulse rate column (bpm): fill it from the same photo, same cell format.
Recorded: 51 bpm
